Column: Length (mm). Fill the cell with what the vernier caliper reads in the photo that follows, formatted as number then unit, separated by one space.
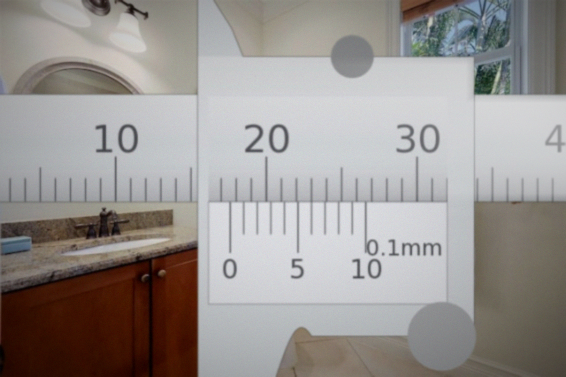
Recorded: 17.6 mm
